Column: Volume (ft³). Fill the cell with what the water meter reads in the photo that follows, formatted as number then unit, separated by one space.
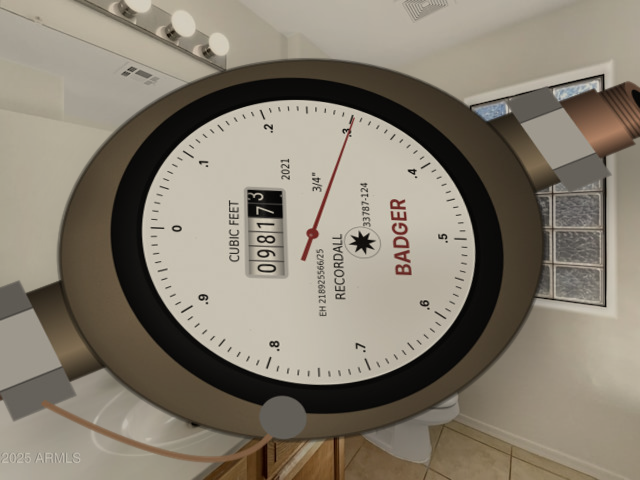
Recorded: 98173.30 ft³
